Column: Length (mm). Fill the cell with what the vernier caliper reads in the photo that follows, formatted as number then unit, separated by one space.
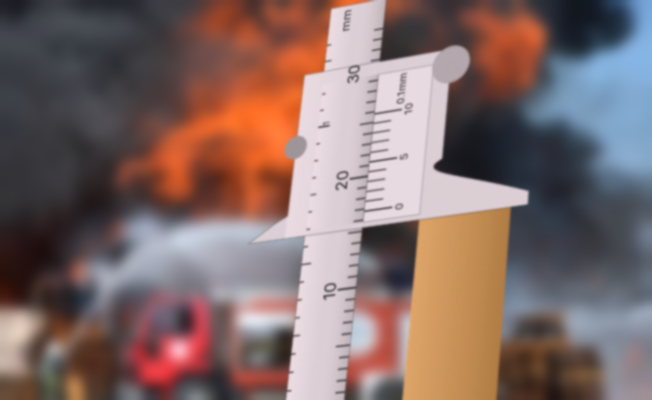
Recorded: 16.8 mm
